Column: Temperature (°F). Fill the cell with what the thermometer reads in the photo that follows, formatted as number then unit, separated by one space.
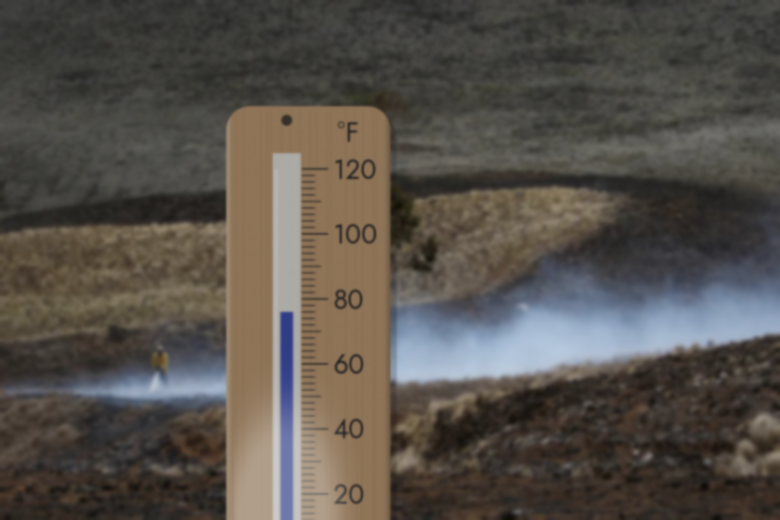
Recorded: 76 °F
